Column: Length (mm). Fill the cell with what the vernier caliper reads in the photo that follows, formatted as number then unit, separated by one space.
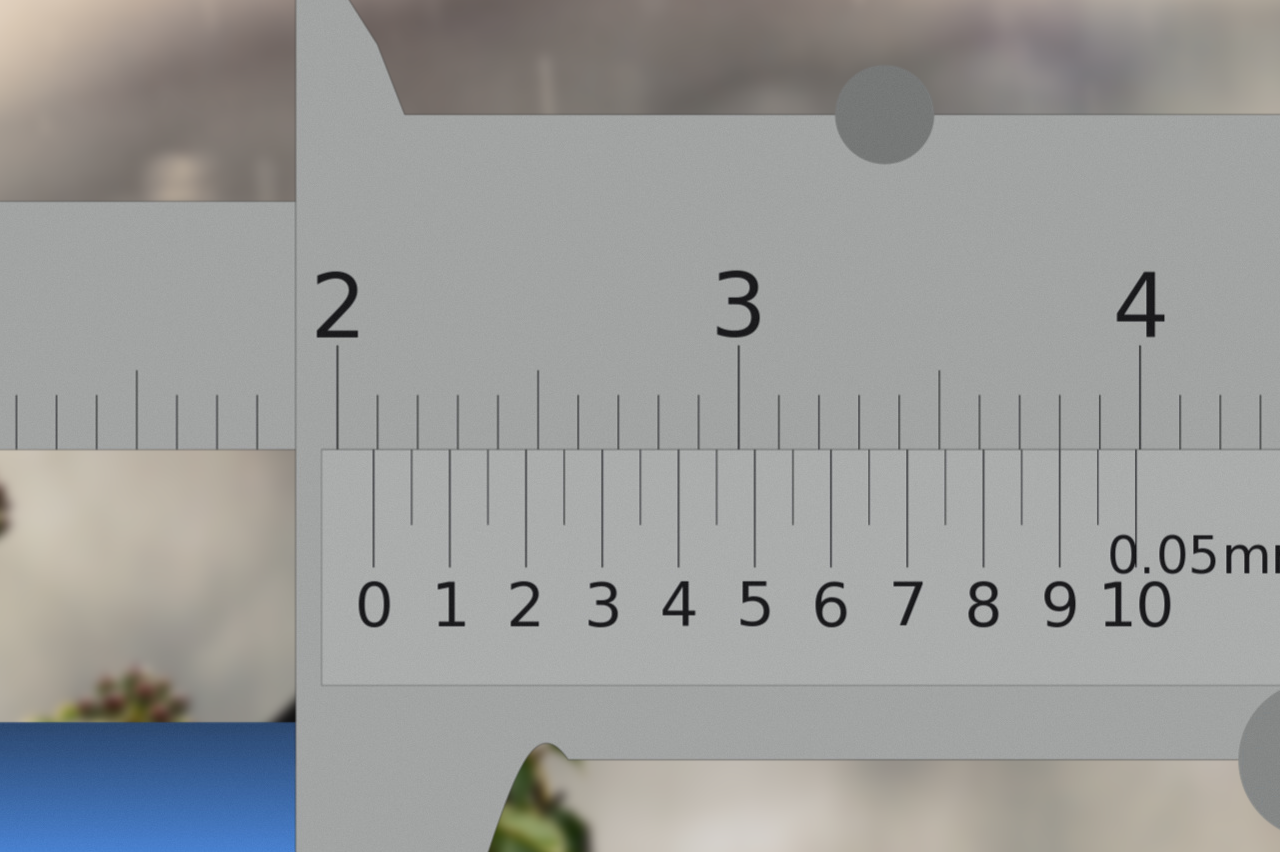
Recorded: 20.90 mm
